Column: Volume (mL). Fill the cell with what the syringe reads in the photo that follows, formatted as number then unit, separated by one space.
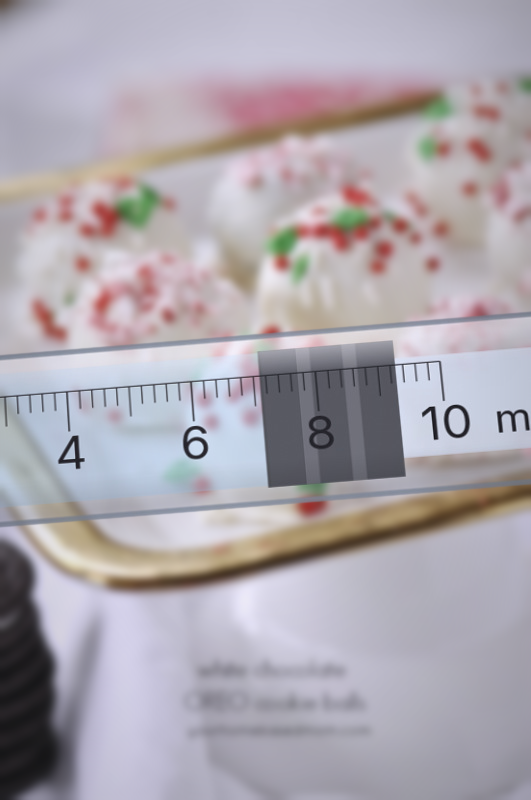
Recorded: 7.1 mL
